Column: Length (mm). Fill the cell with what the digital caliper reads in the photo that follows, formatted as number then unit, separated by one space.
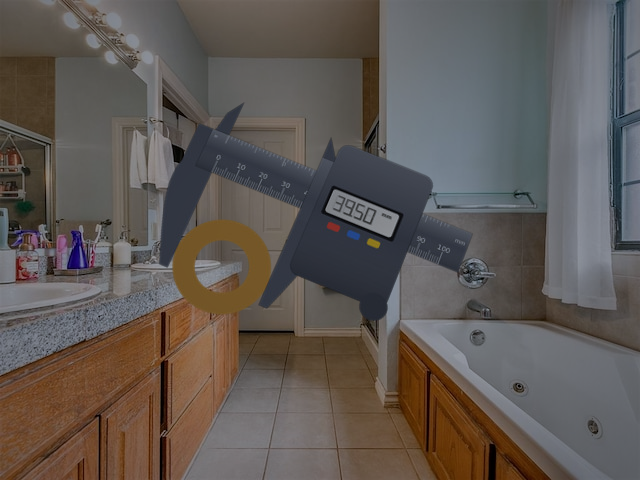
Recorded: 39.50 mm
